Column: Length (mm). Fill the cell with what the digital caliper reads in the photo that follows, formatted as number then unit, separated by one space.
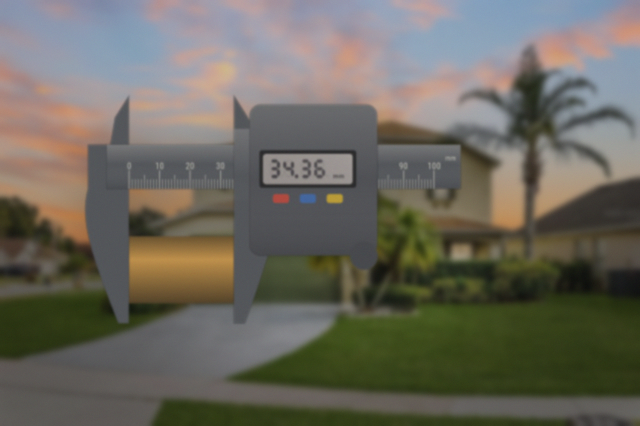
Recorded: 34.36 mm
